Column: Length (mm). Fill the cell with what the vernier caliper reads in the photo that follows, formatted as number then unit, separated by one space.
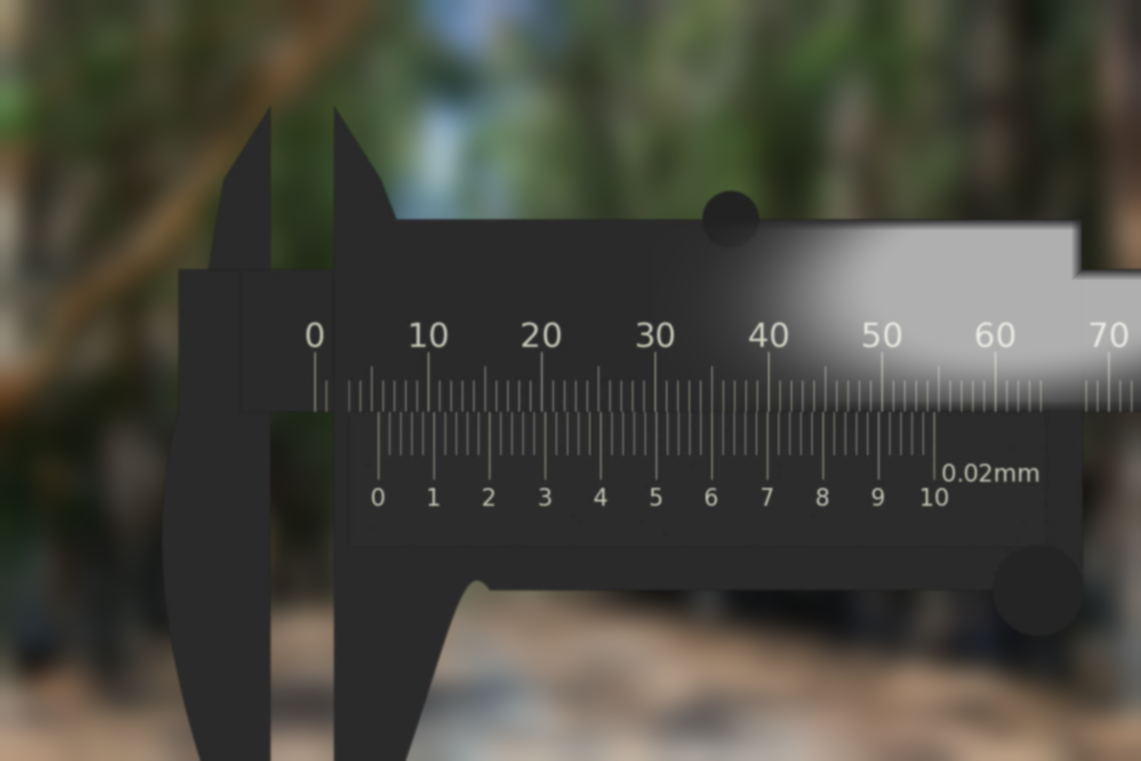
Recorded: 5.6 mm
